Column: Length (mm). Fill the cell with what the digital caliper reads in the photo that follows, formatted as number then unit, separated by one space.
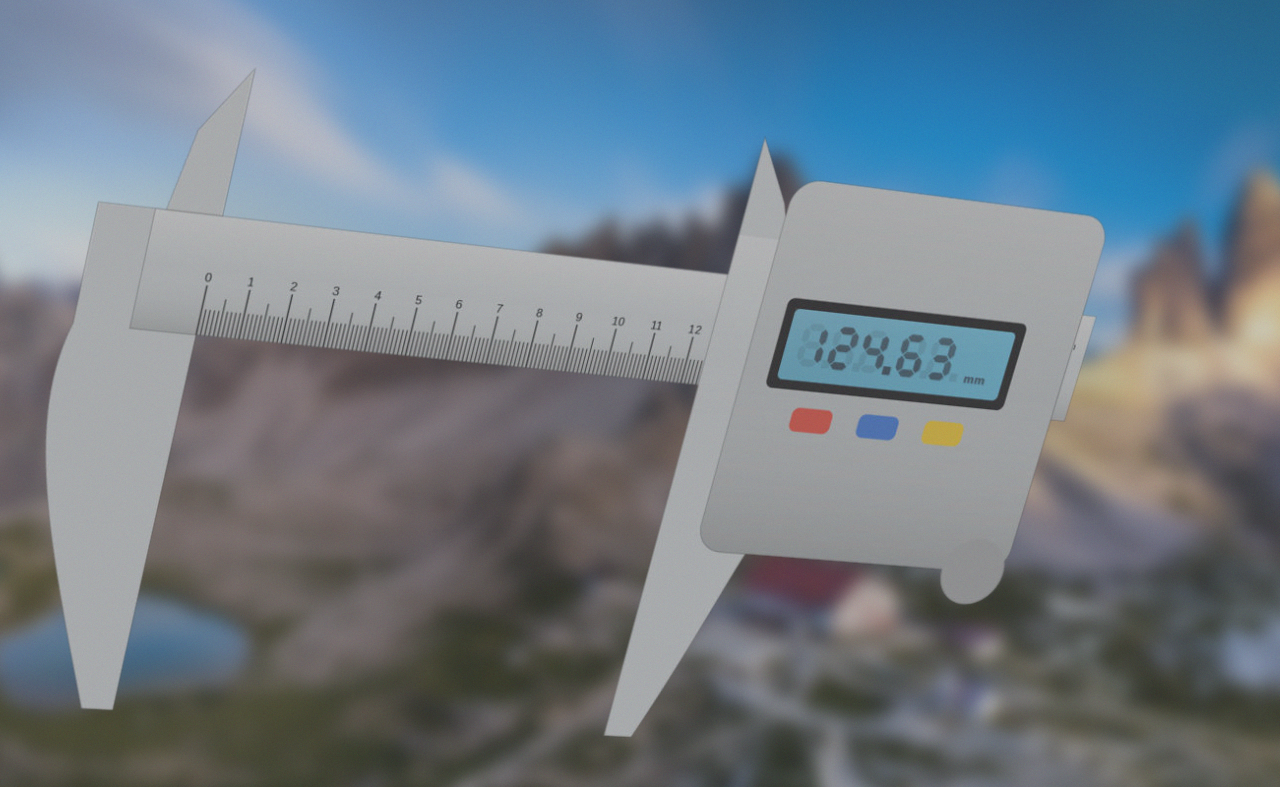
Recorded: 124.63 mm
